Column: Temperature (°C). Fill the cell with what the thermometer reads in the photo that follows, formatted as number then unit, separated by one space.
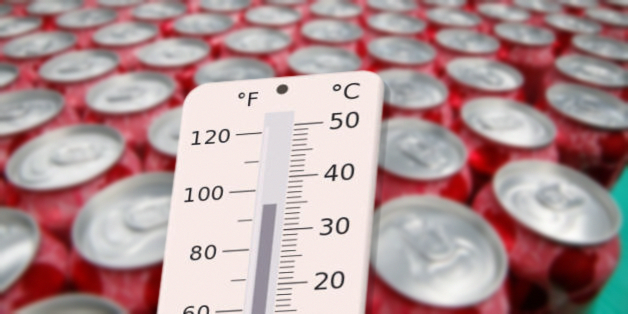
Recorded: 35 °C
